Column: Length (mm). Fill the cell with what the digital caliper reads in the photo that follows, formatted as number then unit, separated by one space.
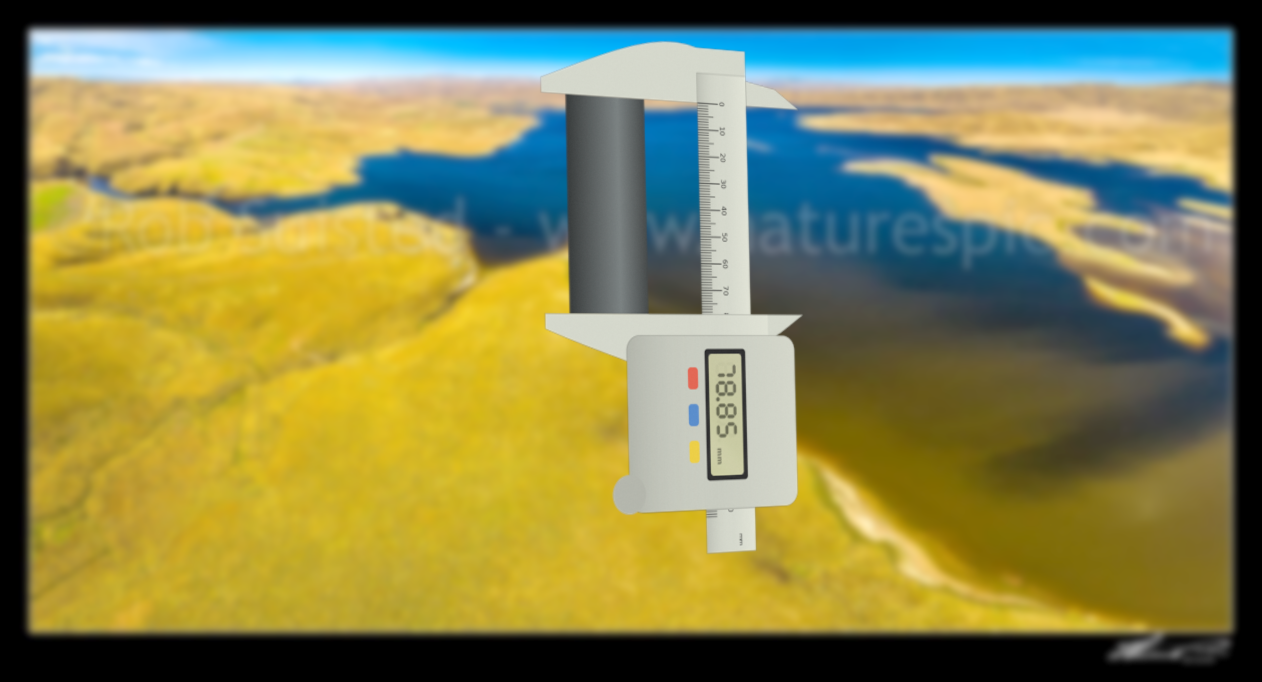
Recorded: 78.85 mm
